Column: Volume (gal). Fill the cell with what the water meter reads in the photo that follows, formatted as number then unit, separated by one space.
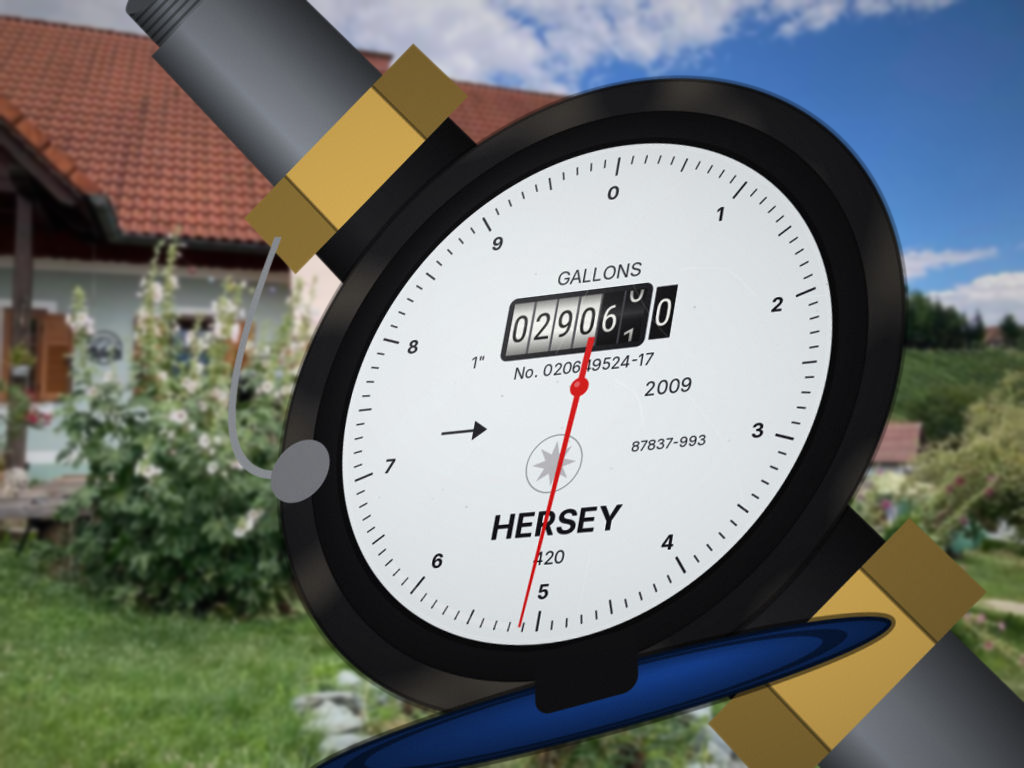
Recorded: 290605.1 gal
